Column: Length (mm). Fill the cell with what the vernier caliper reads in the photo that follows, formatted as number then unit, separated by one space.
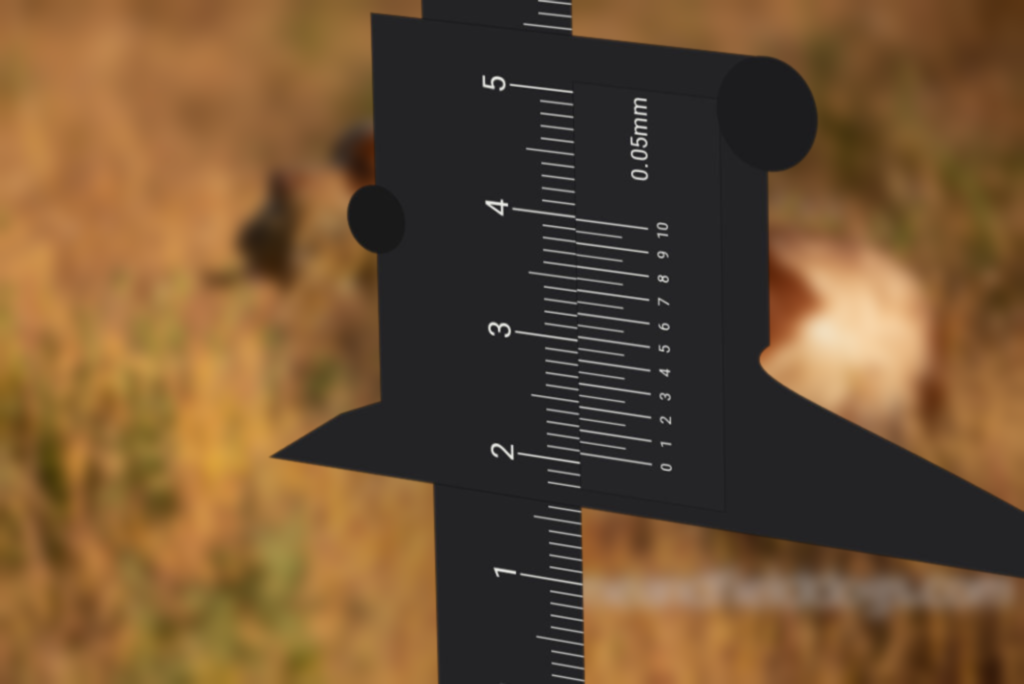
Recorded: 20.8 mm
